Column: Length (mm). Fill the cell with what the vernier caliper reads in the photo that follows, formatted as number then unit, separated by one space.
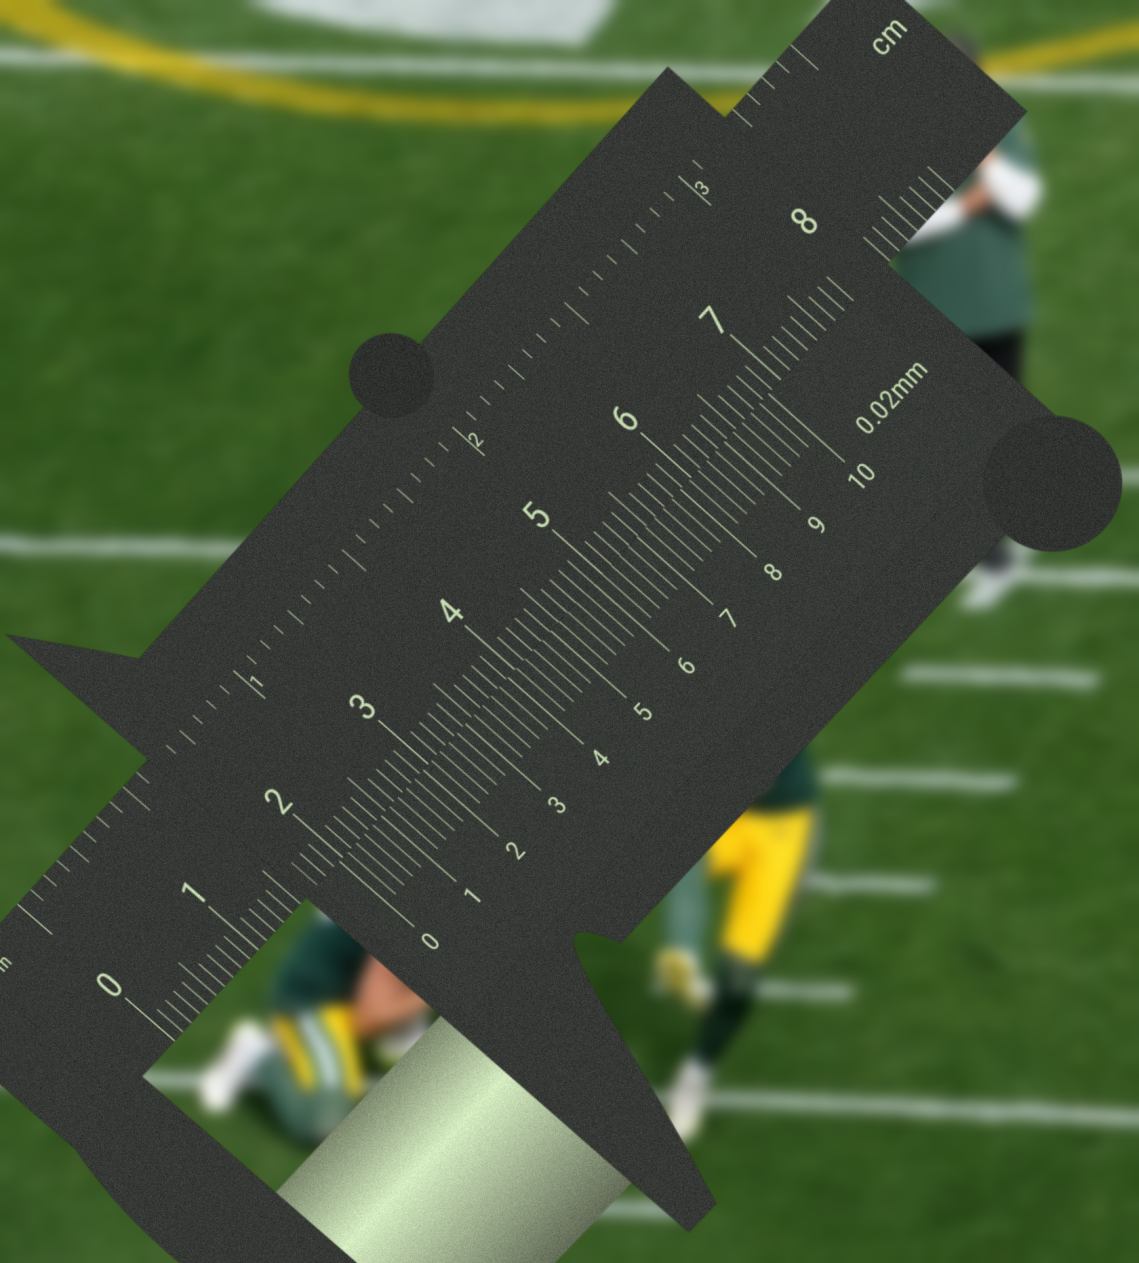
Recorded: 19.6 mm
